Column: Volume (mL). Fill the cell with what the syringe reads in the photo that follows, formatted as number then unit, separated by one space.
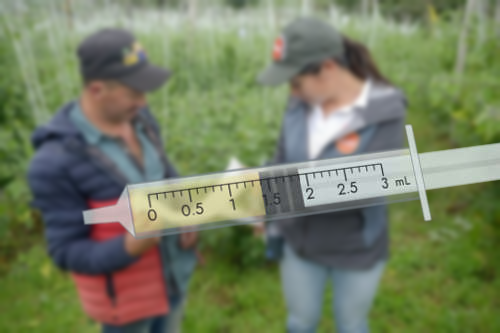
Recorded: 1.4 mL
